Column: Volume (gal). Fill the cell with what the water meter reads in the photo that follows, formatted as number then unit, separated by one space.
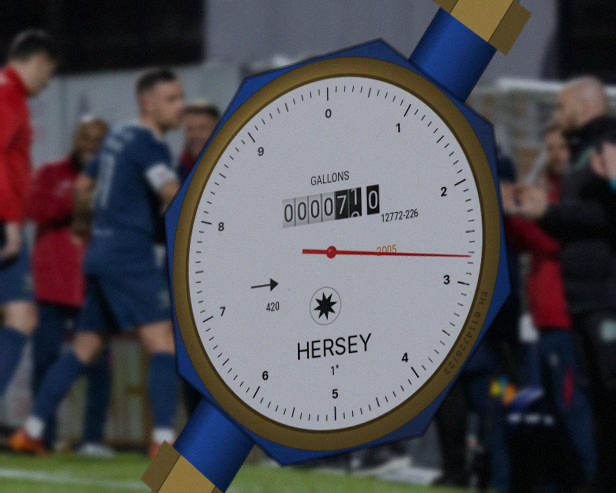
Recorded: 712.7 gal
